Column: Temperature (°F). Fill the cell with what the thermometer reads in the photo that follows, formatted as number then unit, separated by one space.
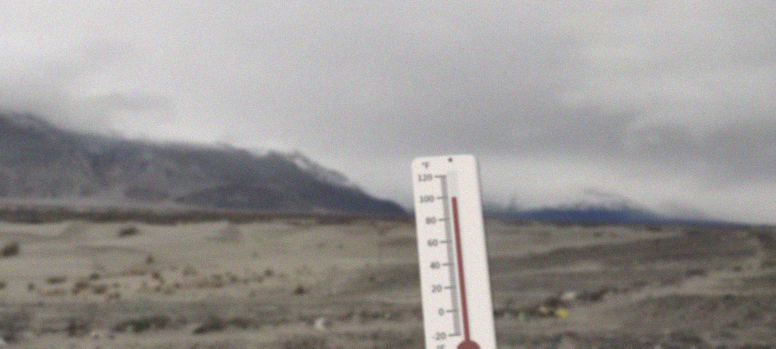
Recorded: 100 °F
